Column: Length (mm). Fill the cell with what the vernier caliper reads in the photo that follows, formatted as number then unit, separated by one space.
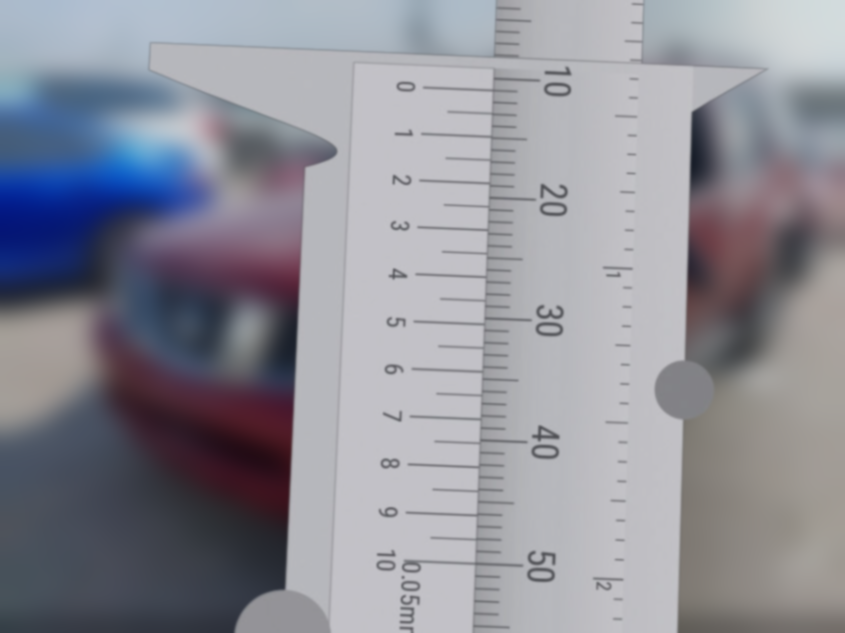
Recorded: 11.0 mm
